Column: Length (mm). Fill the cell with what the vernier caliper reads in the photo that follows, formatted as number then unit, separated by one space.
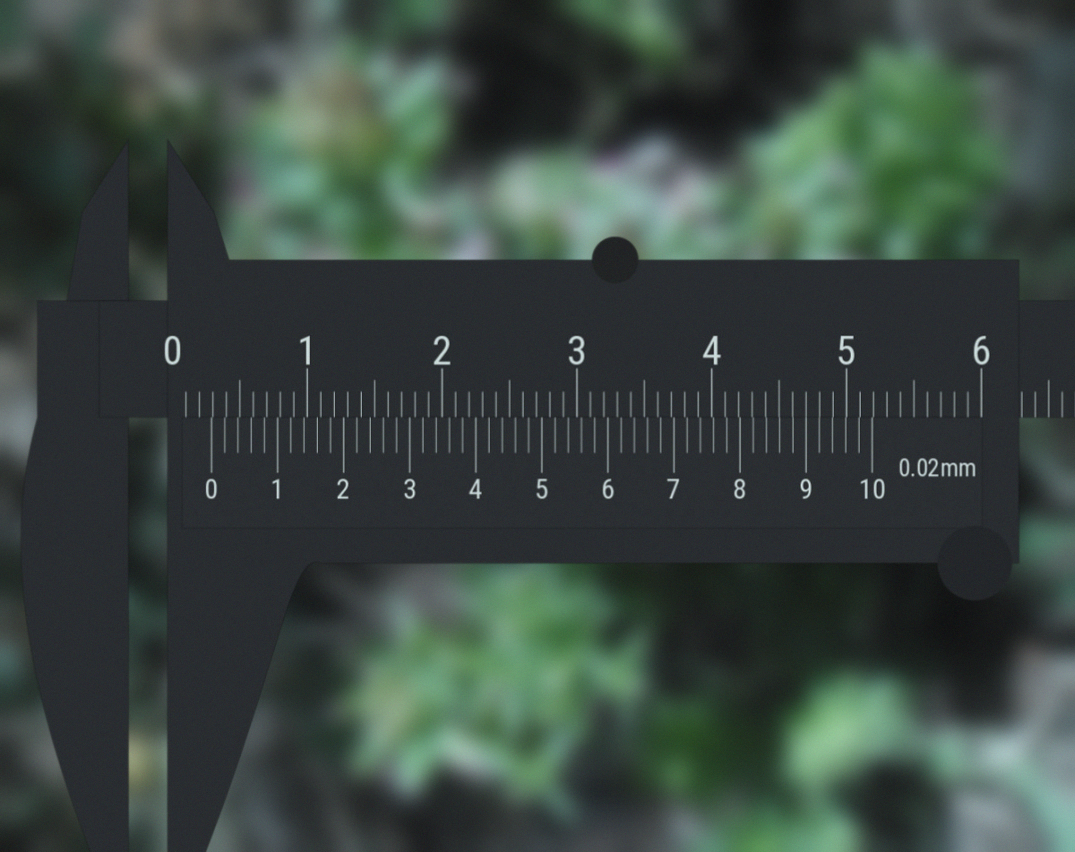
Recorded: 2.9 mm
